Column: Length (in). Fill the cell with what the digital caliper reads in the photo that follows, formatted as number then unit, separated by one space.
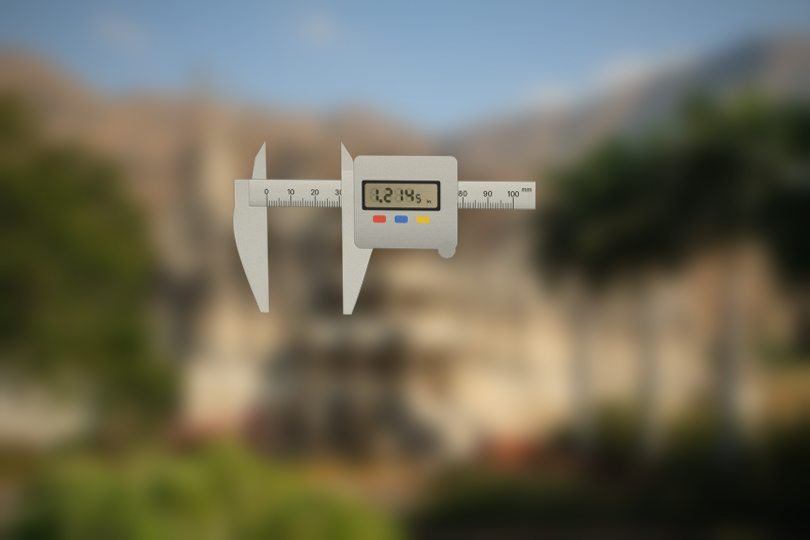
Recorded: 1.2145 in
